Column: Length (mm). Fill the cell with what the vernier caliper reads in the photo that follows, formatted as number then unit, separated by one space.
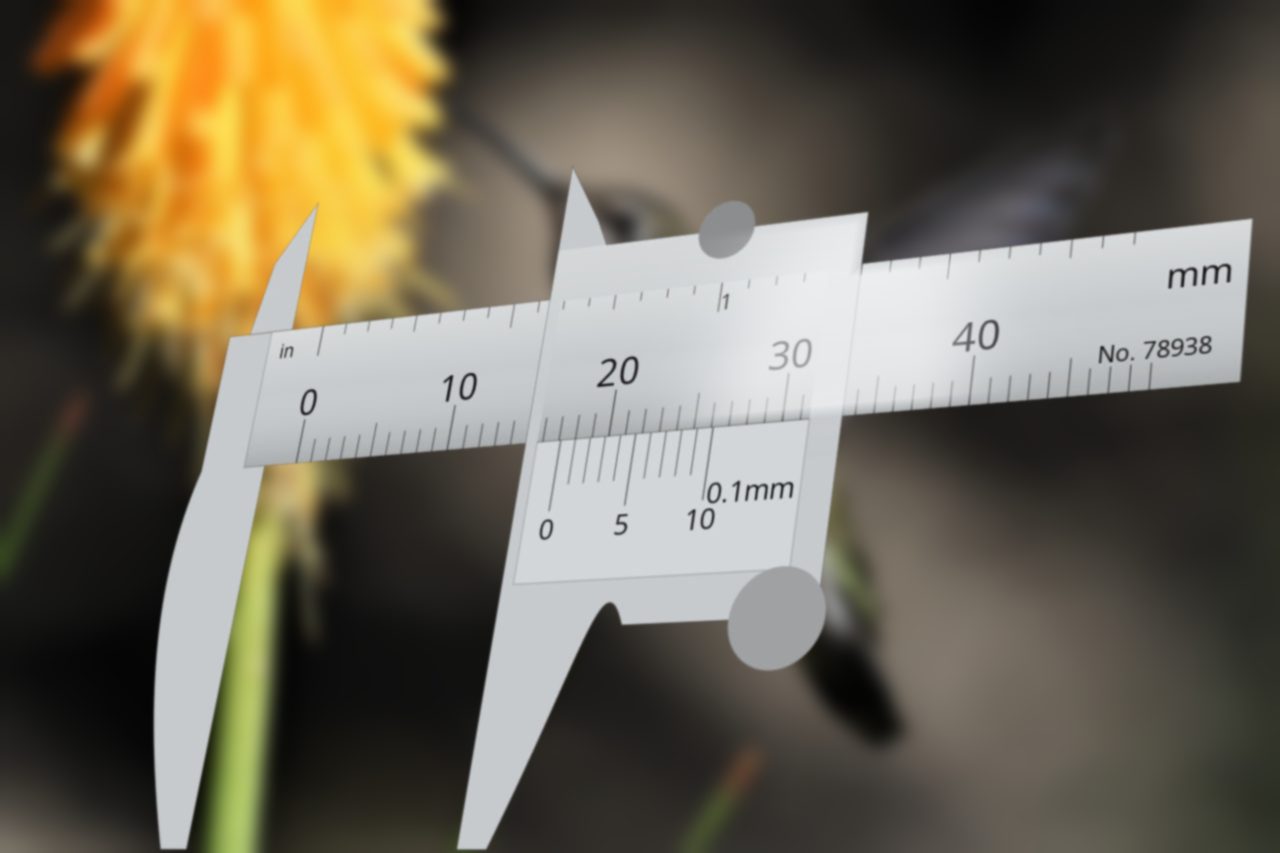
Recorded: 17.1 mm
